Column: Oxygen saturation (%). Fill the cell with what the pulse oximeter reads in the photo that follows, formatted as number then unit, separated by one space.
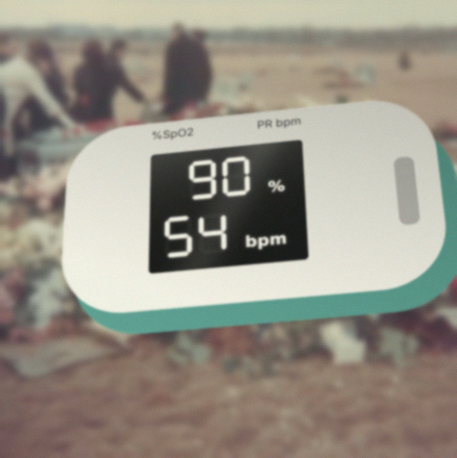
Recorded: 90 %
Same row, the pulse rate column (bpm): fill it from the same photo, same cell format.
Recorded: 54 bpm
